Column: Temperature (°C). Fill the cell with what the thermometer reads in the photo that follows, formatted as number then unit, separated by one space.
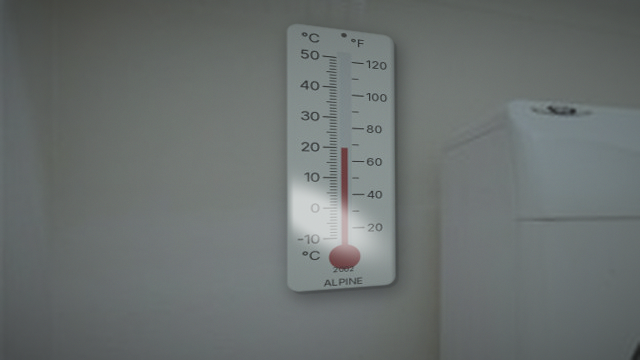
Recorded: 20 °C
